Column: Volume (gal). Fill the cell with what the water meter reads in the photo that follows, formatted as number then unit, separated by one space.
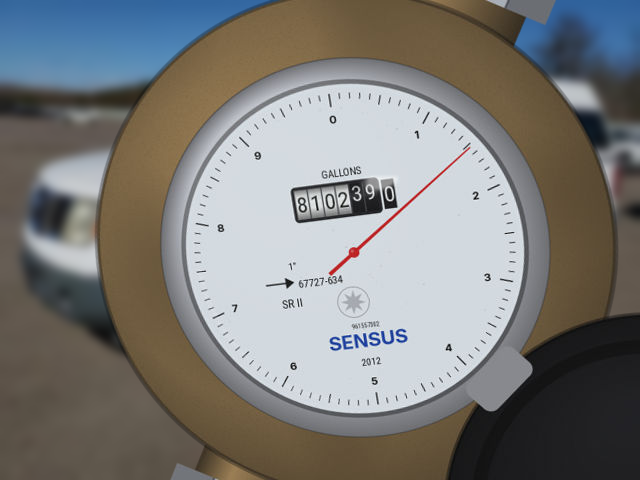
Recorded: 8102391.5 gal
